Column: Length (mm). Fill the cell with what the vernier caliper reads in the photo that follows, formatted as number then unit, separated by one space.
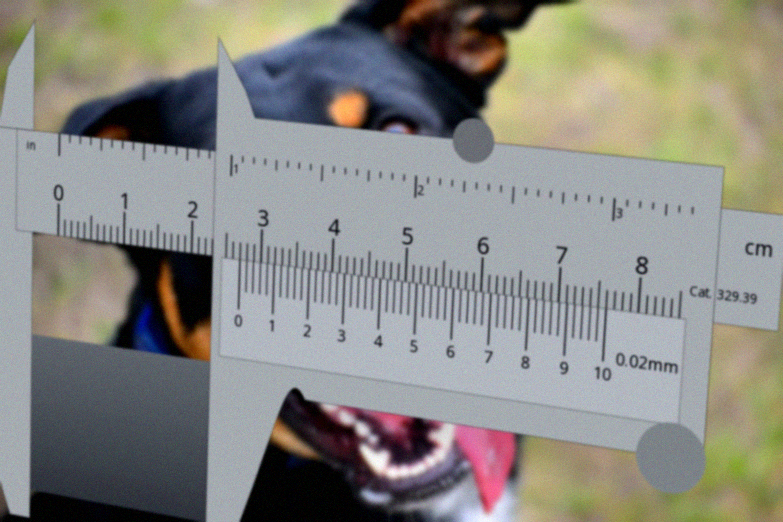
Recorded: 27.0 mm
